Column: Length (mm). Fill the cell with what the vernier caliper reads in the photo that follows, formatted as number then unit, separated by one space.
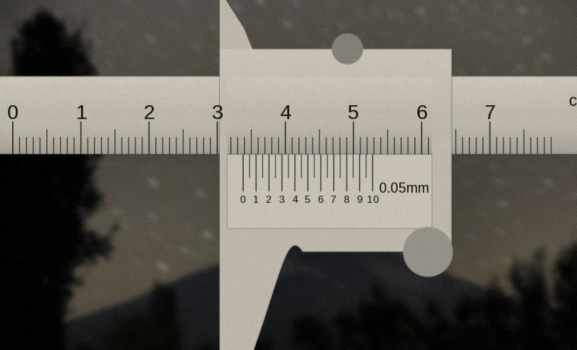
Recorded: 33.8 mm
